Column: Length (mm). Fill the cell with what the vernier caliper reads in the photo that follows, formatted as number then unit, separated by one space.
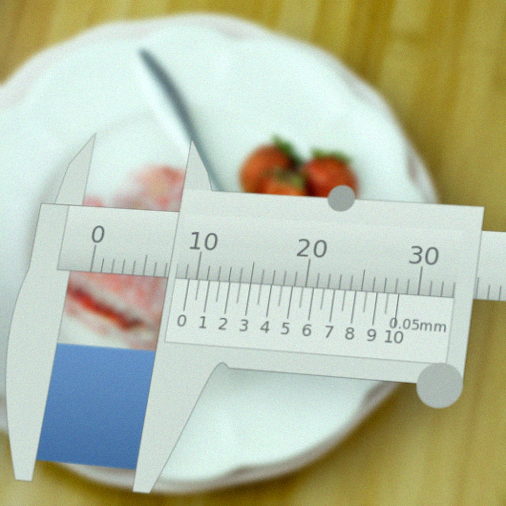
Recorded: 9.3 mm
